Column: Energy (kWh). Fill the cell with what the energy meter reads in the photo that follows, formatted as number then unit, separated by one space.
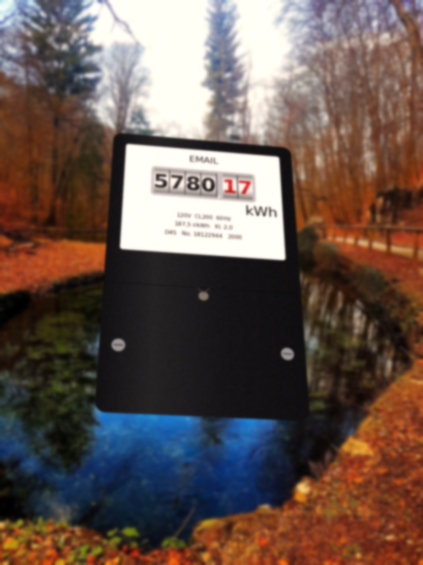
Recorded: 5780.17 kWh
